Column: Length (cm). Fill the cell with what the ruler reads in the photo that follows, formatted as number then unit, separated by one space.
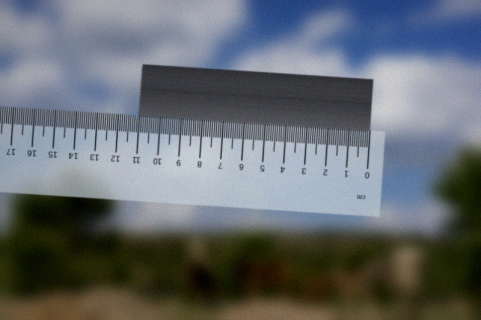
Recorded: 11 cm
